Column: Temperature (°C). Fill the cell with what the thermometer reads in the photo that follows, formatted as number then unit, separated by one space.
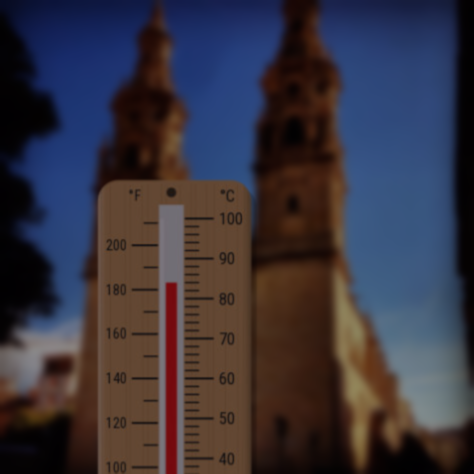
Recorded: 84 °C
